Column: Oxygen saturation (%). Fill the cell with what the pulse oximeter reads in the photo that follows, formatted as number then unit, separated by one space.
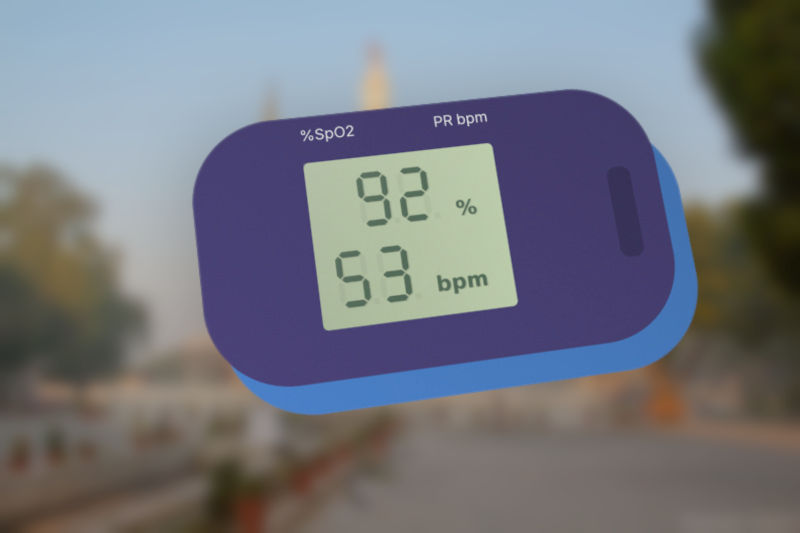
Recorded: 92 %
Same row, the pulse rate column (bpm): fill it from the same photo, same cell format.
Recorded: 53 bpm
